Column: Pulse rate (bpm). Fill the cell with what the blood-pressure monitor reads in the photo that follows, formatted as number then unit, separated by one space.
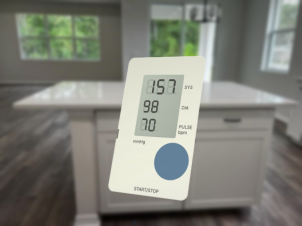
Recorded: 70 bpm
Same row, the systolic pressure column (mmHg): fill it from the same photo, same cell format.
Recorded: 157 mmHg
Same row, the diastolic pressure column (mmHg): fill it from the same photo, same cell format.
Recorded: 98 mmHg
